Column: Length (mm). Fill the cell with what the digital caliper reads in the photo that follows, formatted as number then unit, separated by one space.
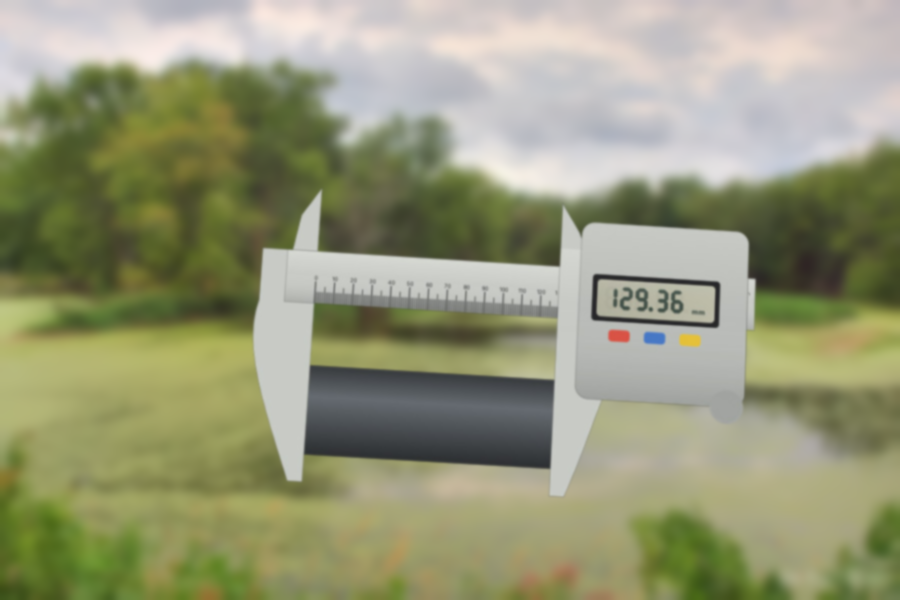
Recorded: 129.36 mm
